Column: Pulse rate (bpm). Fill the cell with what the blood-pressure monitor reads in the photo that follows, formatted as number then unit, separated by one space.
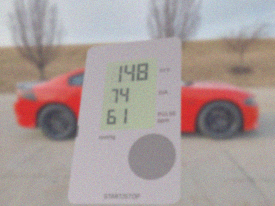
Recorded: 61 bpm
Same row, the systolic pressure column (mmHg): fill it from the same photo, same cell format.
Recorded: 148 mmHg
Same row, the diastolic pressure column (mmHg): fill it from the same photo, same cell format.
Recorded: 74 mmHg
